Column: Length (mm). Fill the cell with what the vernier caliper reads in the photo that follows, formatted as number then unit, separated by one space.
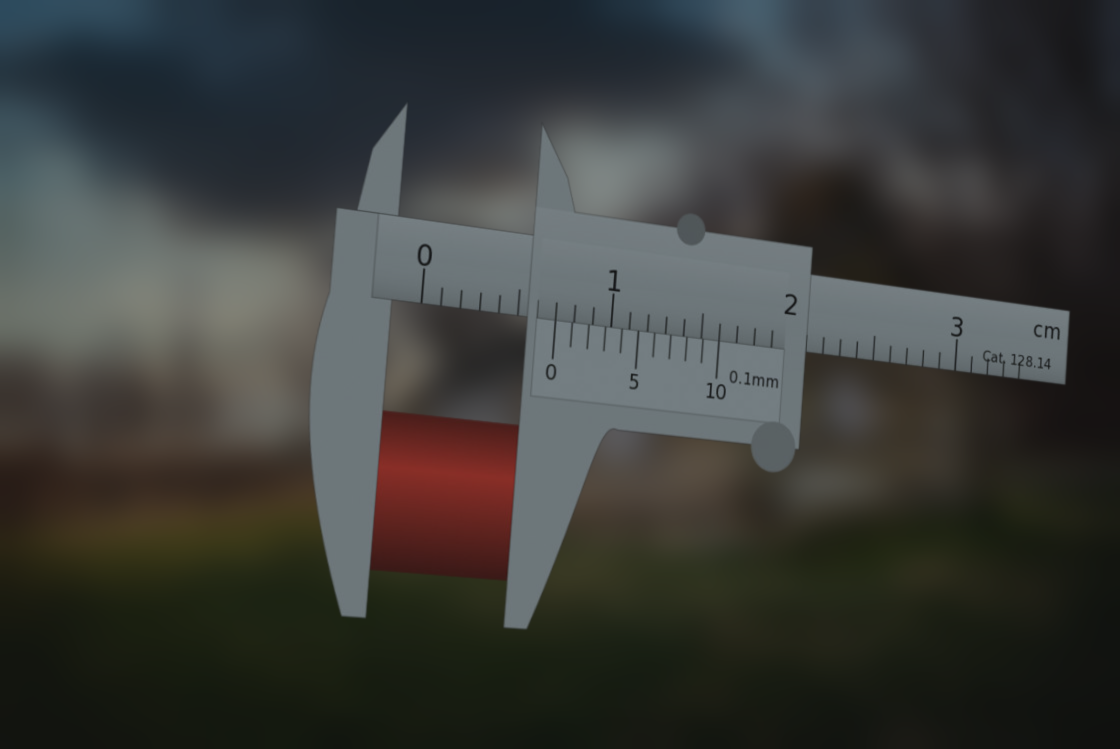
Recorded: 7.0 mm
